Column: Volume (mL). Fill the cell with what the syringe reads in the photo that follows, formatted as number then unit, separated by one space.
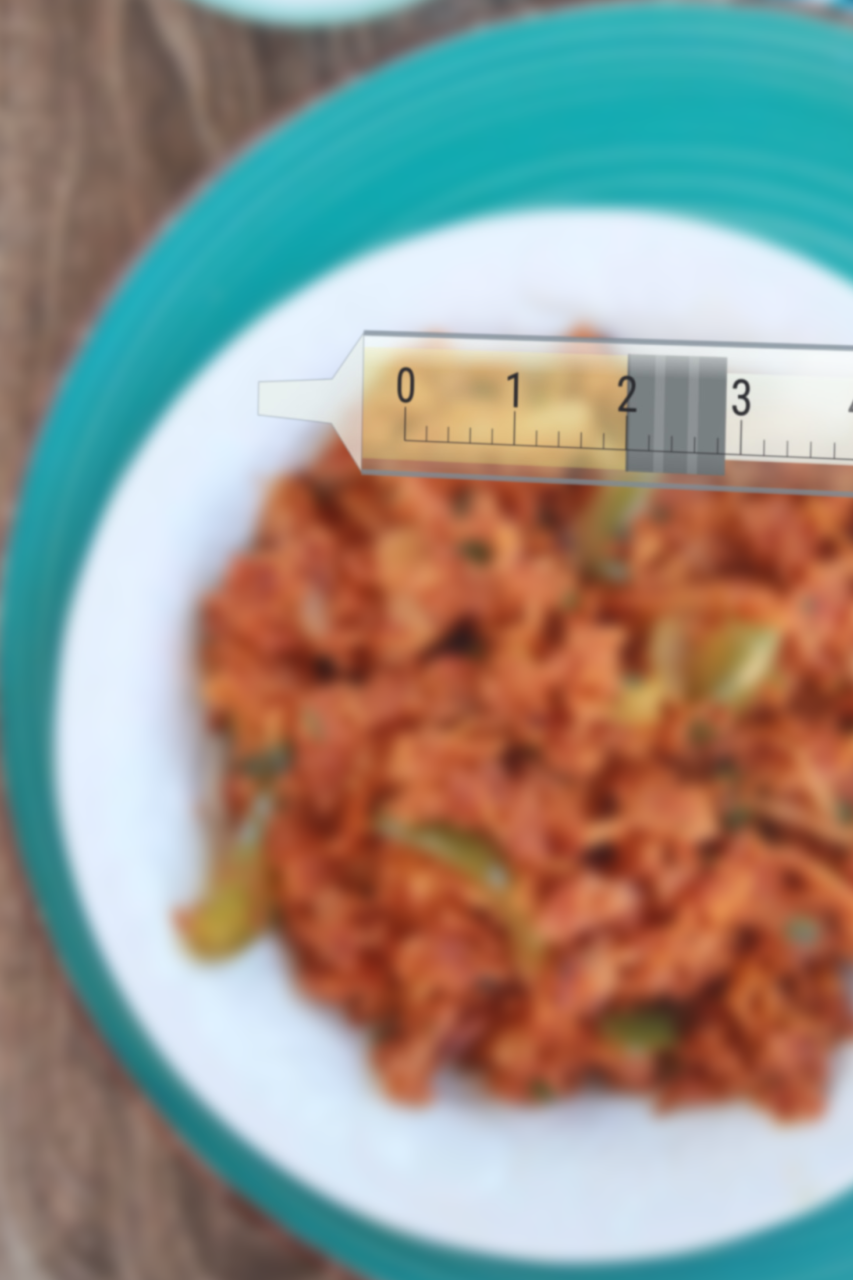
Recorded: 2 mL
